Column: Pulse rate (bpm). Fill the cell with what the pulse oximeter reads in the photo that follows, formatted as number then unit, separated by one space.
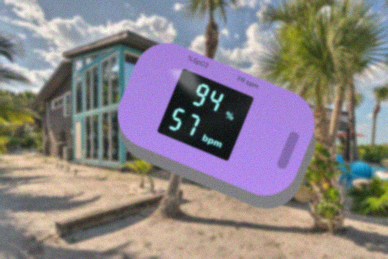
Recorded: 57 bpm
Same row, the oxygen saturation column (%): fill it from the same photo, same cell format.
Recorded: 94 %
